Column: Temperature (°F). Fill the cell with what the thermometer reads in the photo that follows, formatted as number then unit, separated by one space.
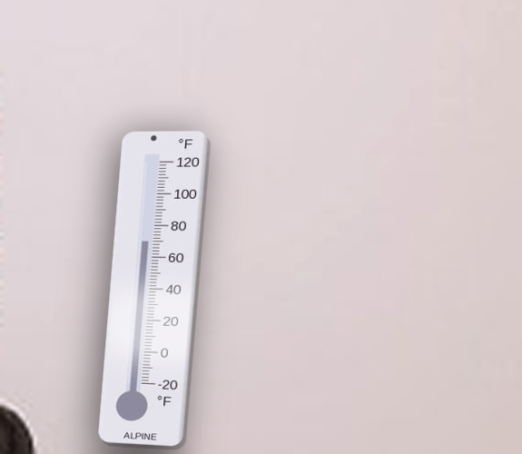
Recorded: 70 °F
